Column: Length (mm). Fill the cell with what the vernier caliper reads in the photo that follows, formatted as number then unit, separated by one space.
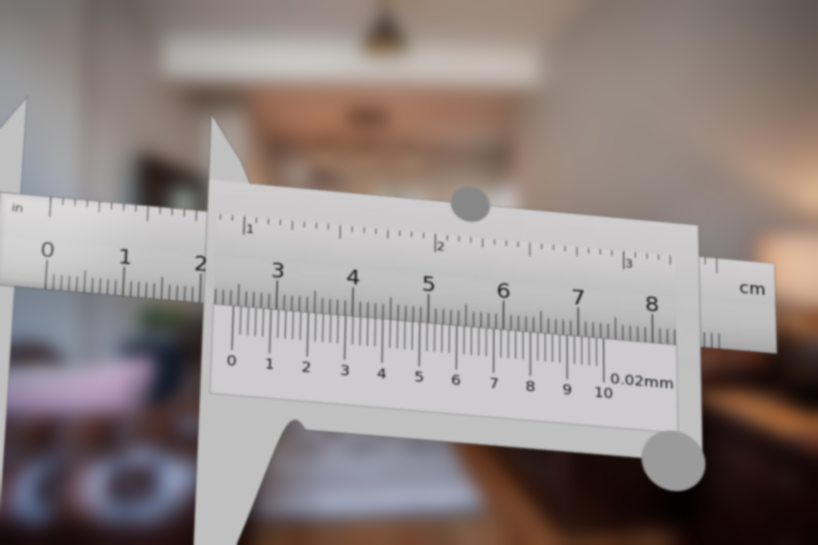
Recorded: 24.4 mm
